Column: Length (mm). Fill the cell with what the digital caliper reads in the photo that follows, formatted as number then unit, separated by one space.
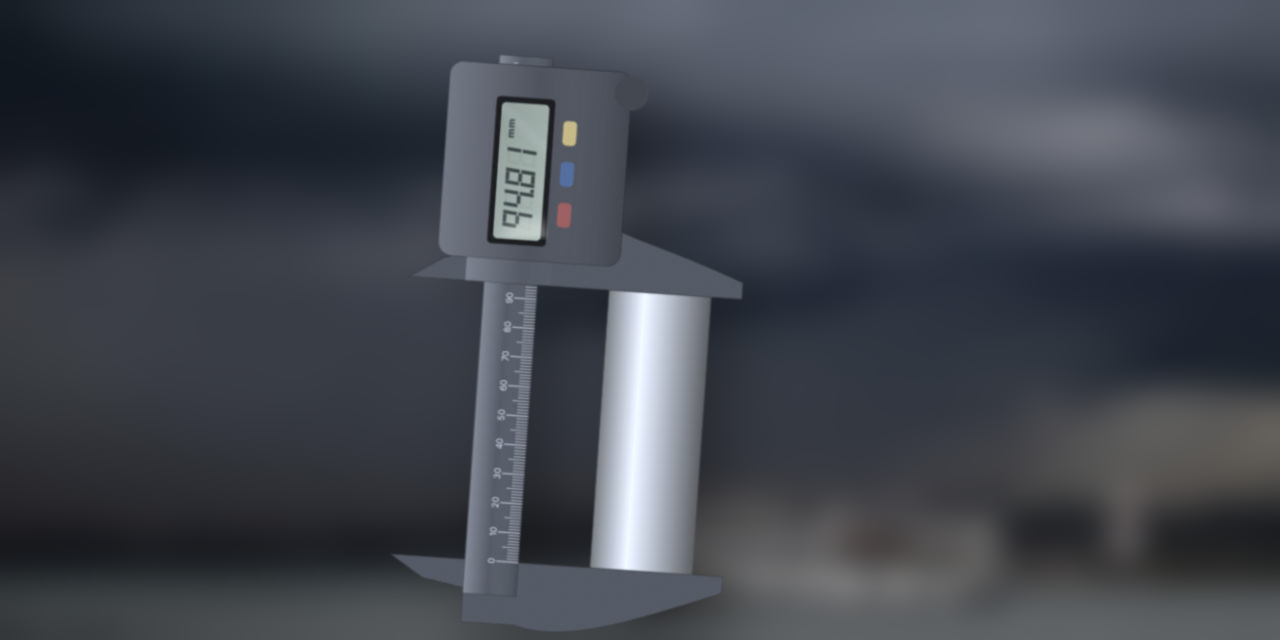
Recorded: 94.81 mm
